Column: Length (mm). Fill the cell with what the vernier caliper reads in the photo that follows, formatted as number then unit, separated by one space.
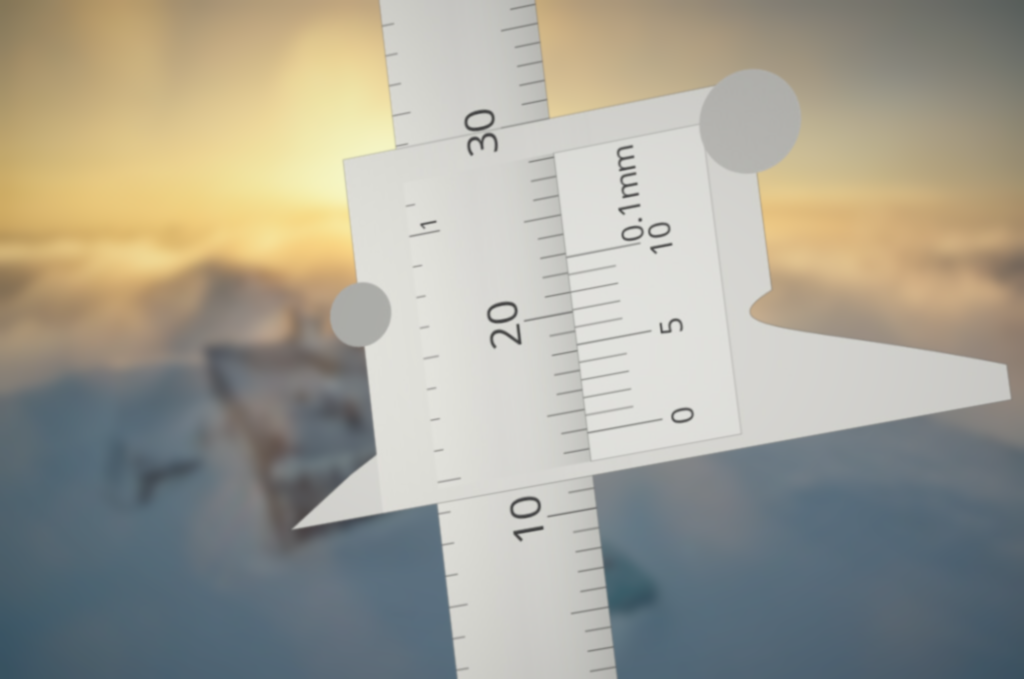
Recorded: 13.8 mm
